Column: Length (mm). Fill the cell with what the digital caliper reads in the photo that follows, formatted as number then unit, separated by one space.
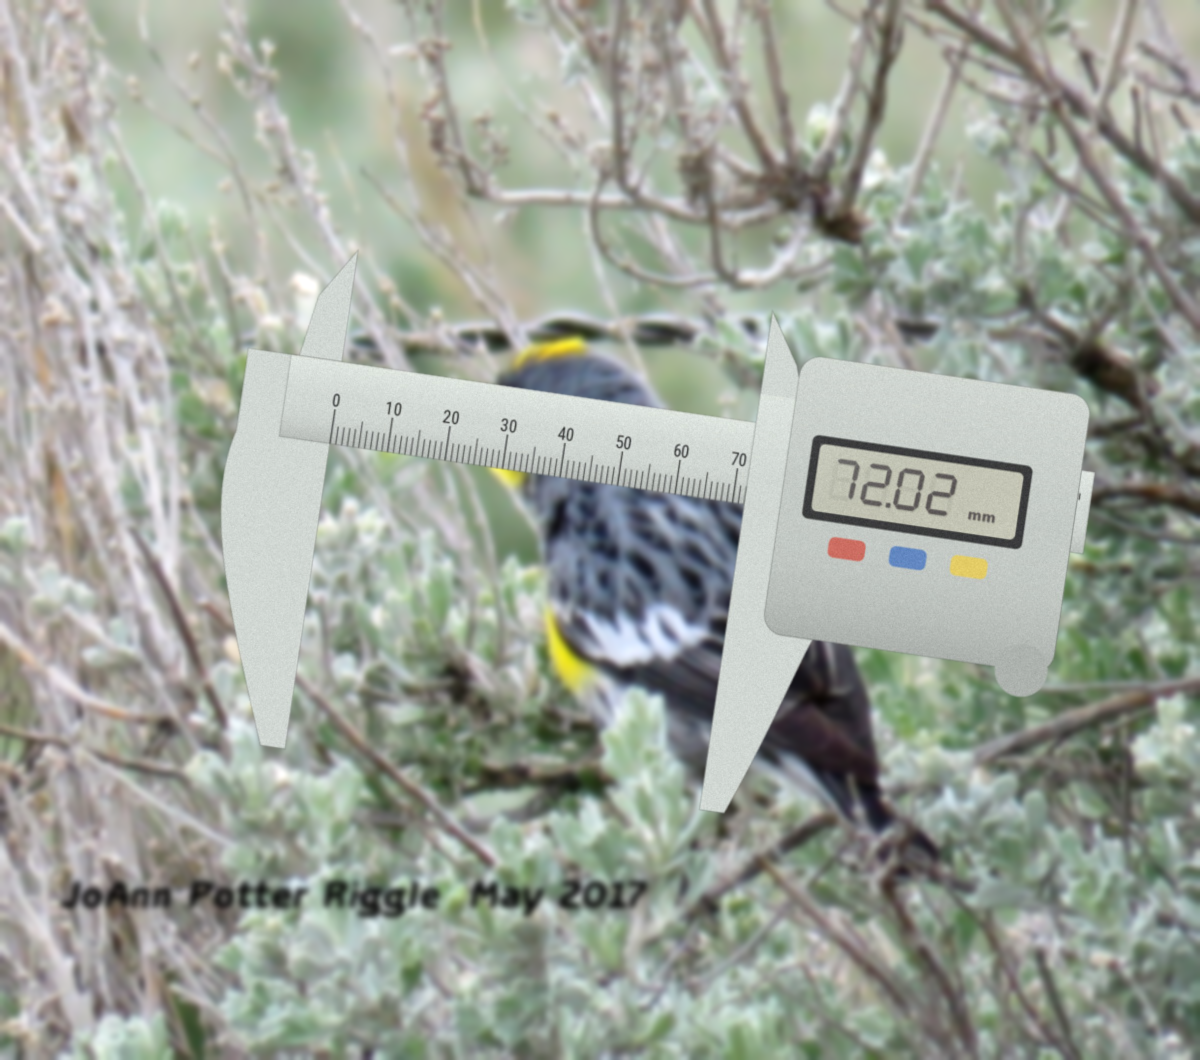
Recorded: 72.02 mm
